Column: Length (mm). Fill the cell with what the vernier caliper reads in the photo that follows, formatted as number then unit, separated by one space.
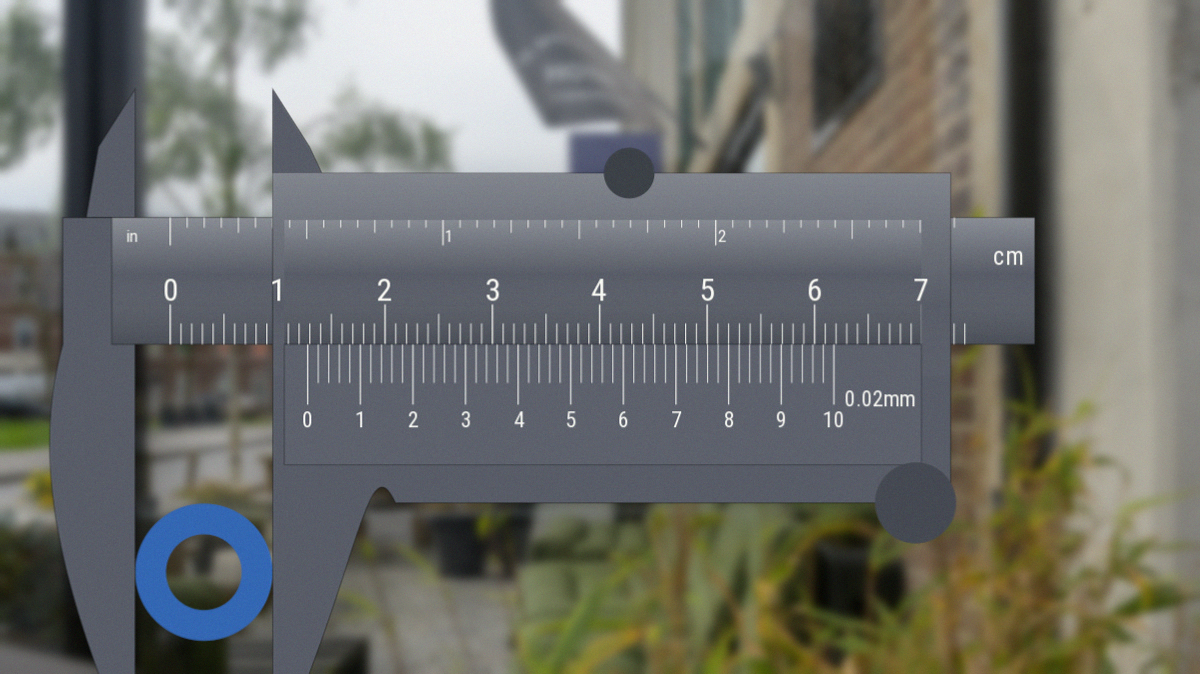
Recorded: 12.8 mm
